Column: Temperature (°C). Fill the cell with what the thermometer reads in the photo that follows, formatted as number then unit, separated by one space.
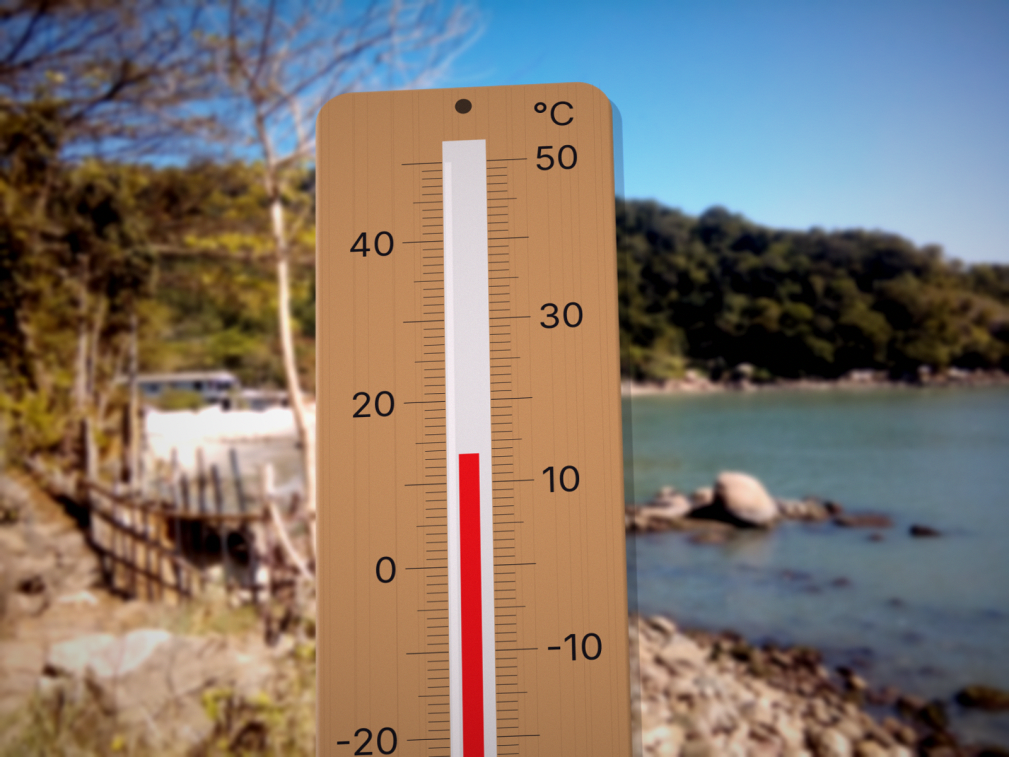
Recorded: 13.5 °C
